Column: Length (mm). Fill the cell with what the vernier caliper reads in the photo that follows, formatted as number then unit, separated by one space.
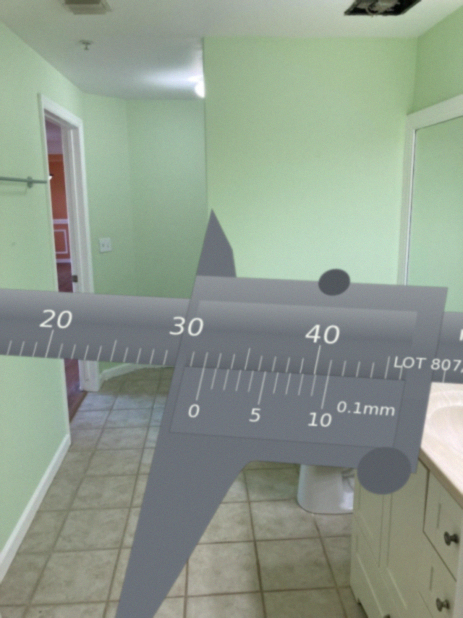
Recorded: 32.0 mm
